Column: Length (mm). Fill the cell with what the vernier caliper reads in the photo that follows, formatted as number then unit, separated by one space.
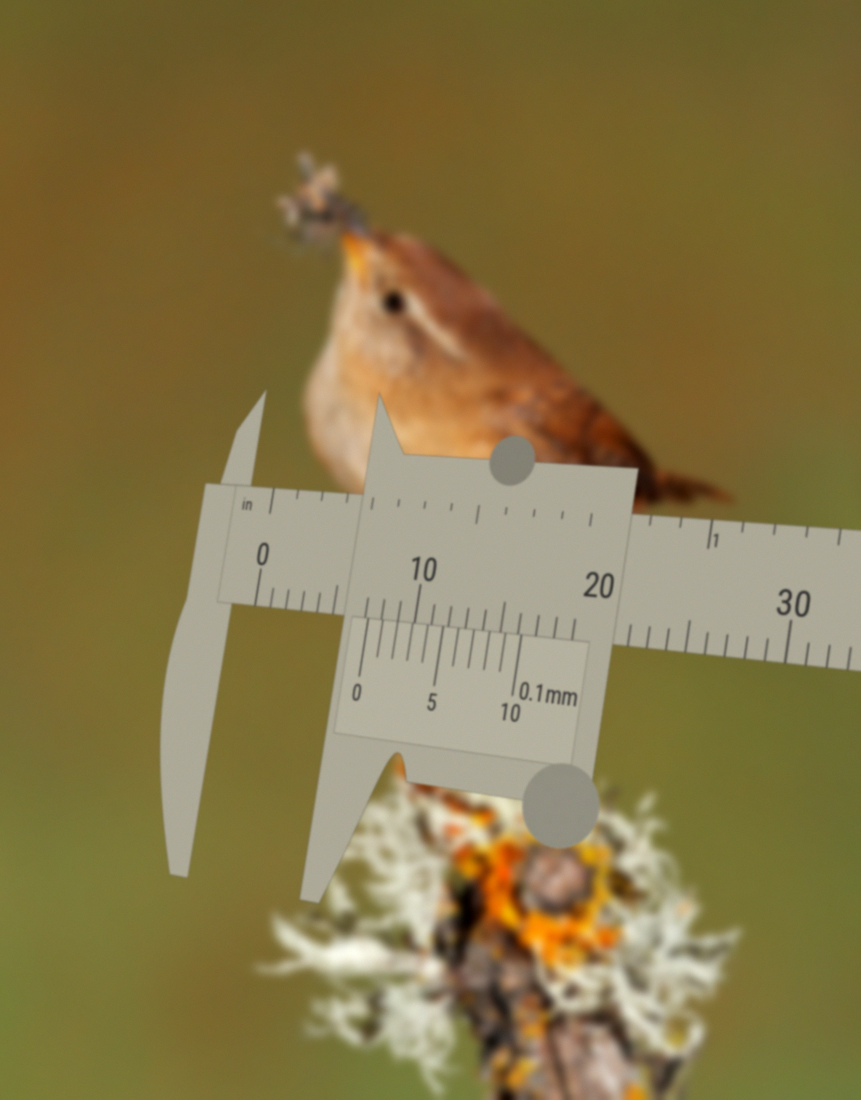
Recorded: 7.2 mm
